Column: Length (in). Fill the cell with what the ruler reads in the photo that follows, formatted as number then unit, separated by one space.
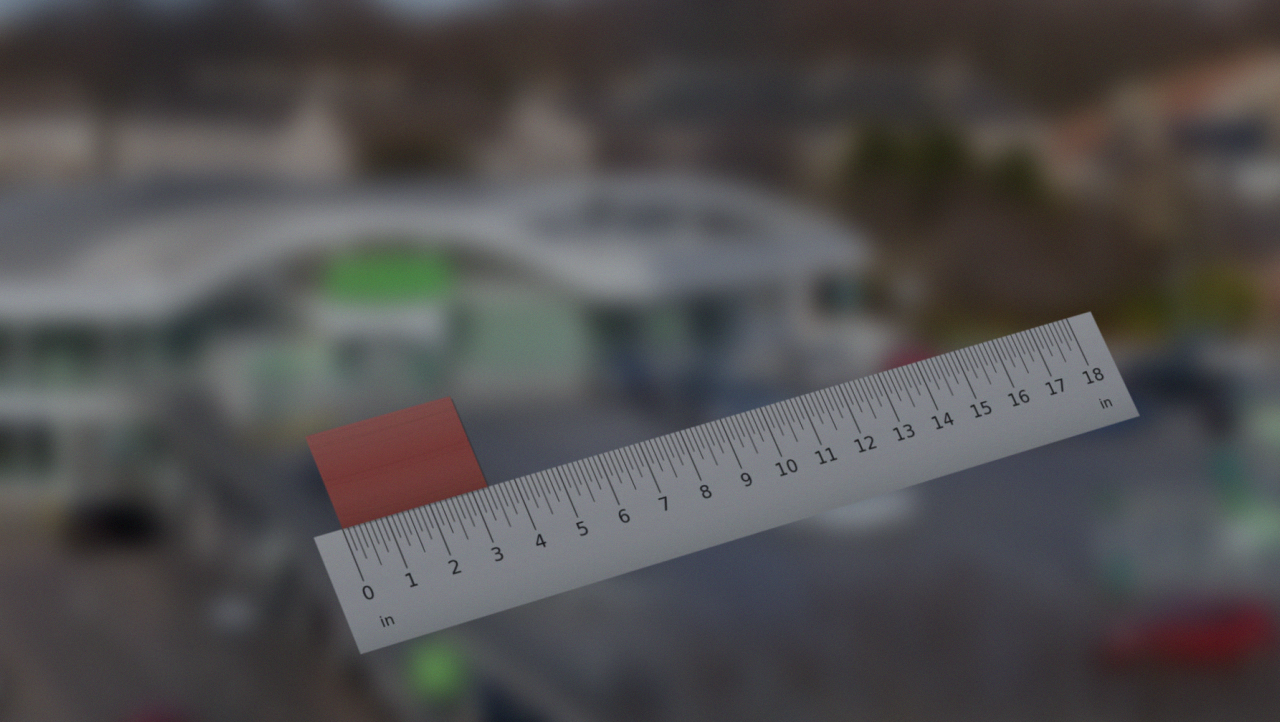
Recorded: 3.375 in
